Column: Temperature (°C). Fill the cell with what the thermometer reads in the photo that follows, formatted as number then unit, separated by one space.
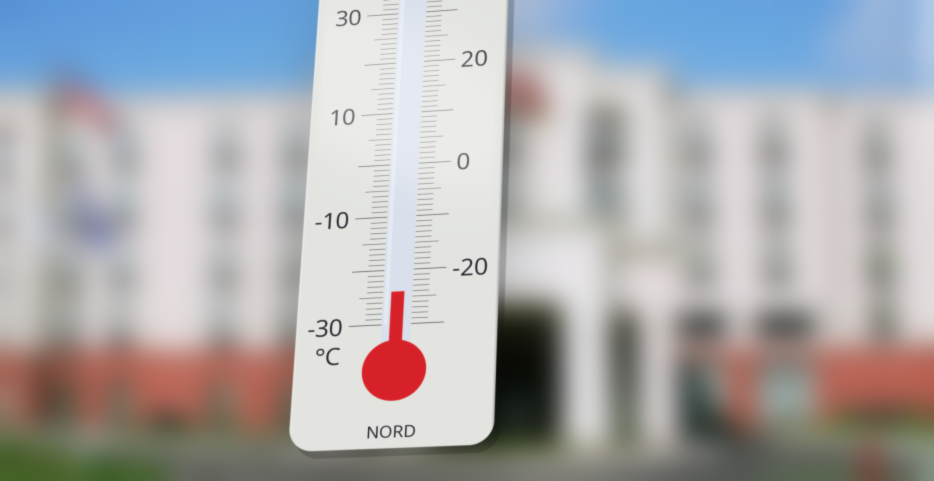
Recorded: -24 °C
